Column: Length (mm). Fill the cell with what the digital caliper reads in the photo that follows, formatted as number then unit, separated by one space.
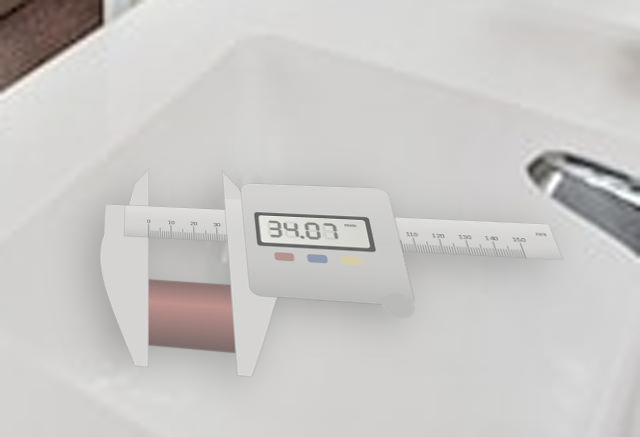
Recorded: 34.07 mm
